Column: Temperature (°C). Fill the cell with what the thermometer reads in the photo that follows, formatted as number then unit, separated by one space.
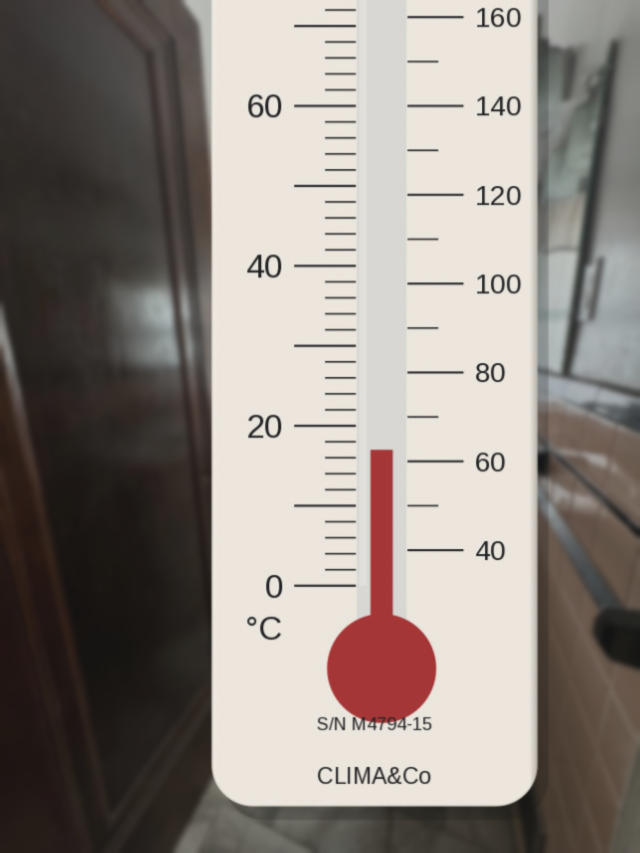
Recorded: 17 °C
